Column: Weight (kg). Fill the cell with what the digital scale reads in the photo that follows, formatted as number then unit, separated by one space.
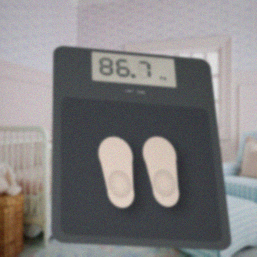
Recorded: 86.7 kg
